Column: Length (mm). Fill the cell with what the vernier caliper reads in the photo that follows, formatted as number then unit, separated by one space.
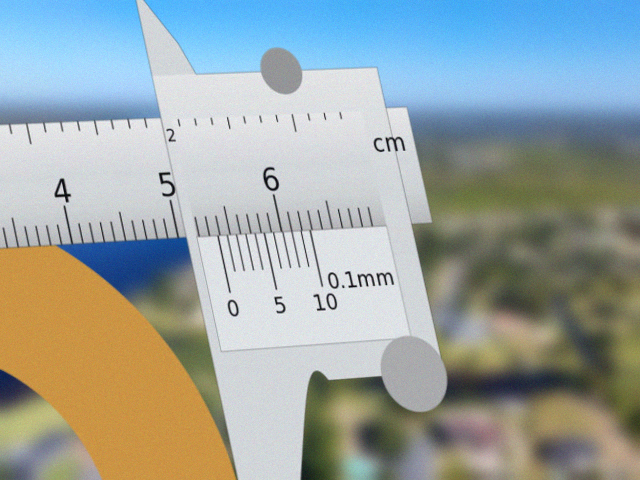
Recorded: 53.8 mm
